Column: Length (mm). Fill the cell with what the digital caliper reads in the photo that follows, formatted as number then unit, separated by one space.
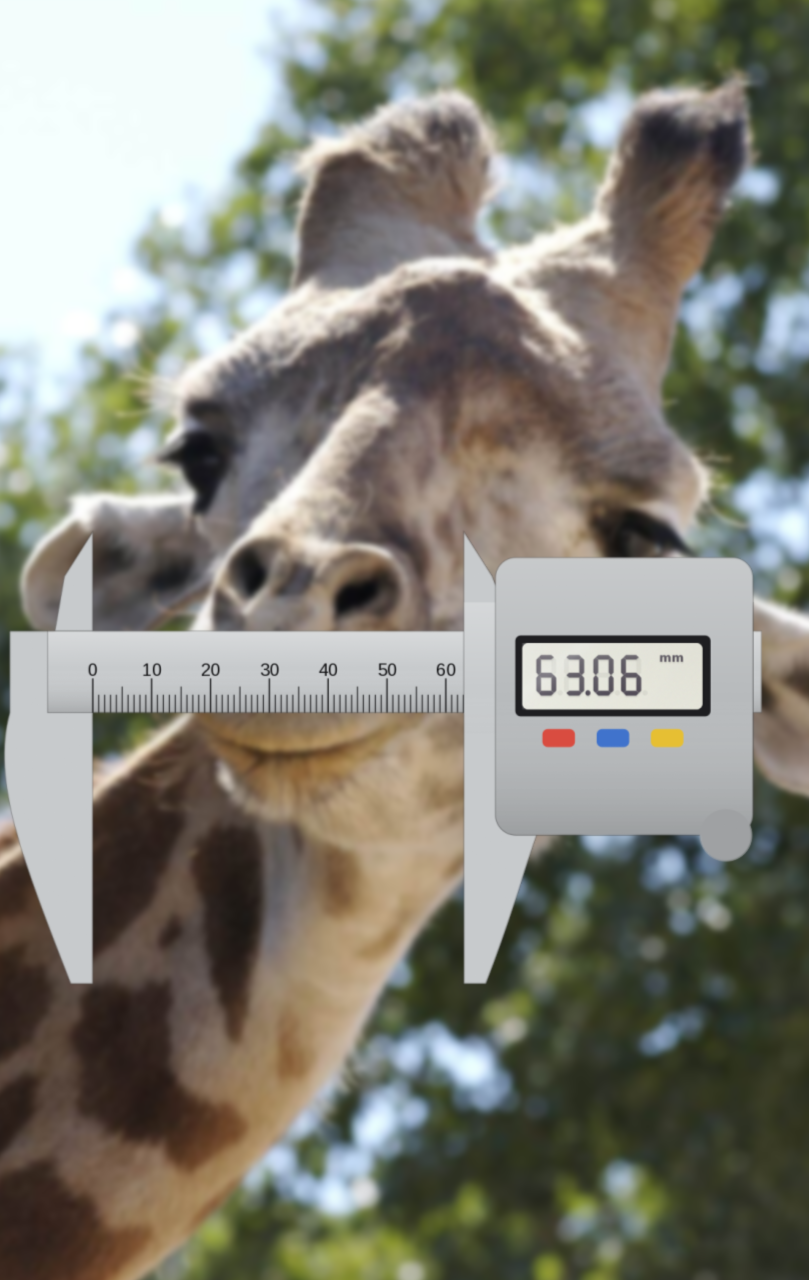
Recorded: 63.06 mm
